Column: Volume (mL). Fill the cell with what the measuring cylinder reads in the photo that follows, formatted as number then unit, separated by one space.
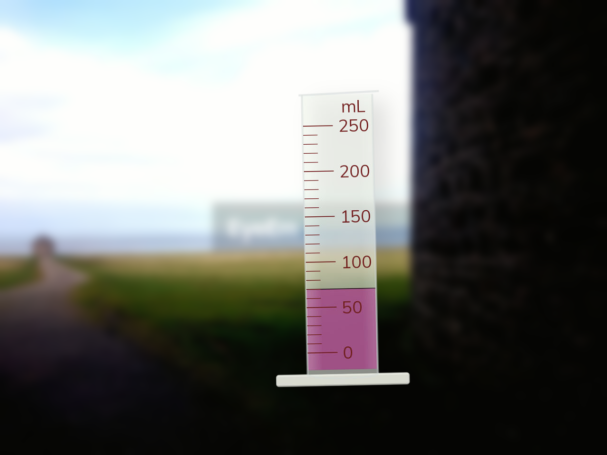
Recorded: 70 mL
